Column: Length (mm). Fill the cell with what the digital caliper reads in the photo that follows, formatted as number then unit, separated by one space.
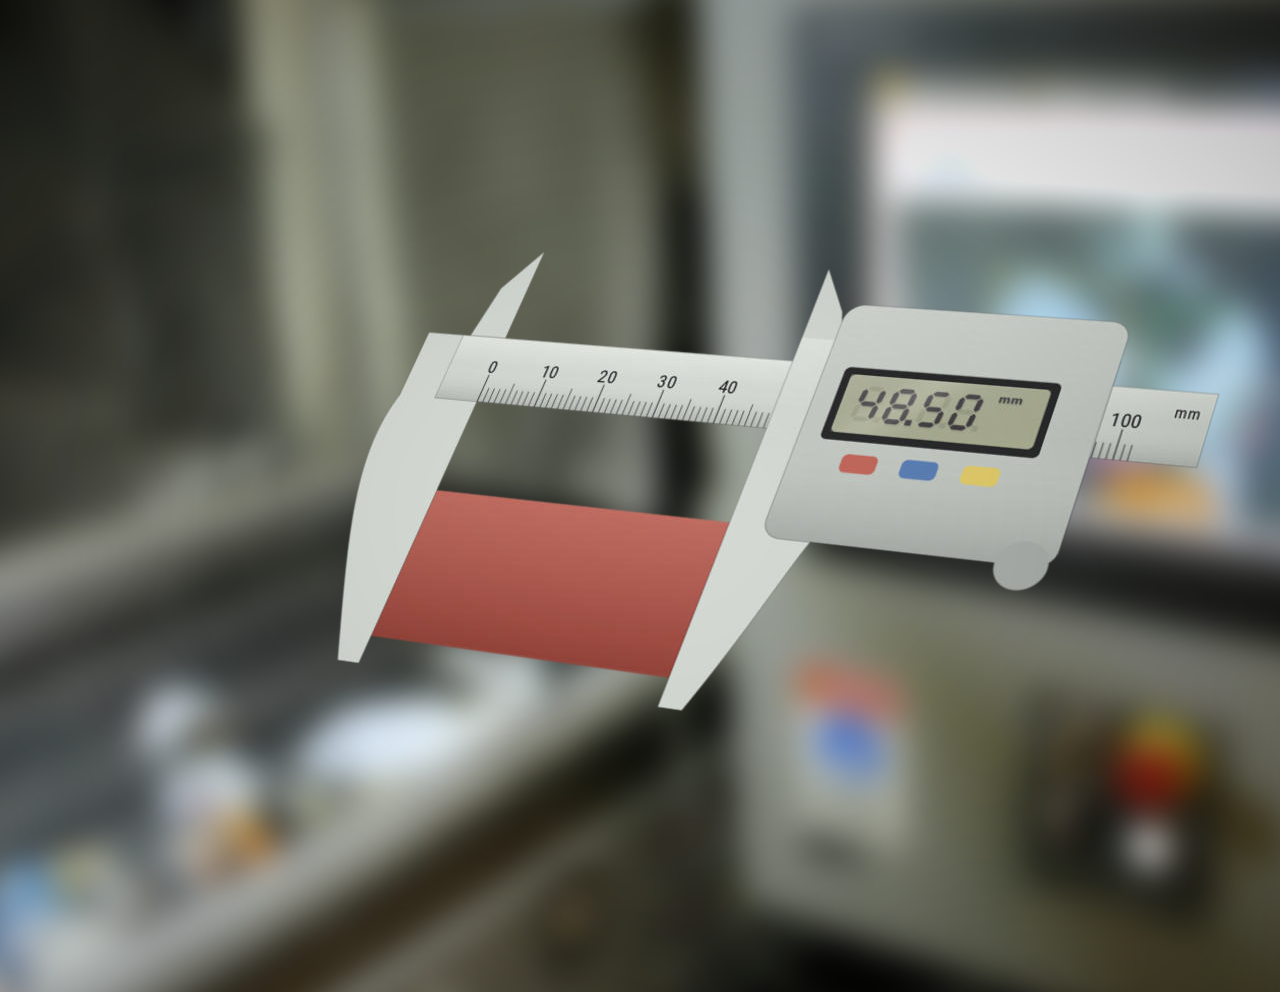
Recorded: 48.50 mm
